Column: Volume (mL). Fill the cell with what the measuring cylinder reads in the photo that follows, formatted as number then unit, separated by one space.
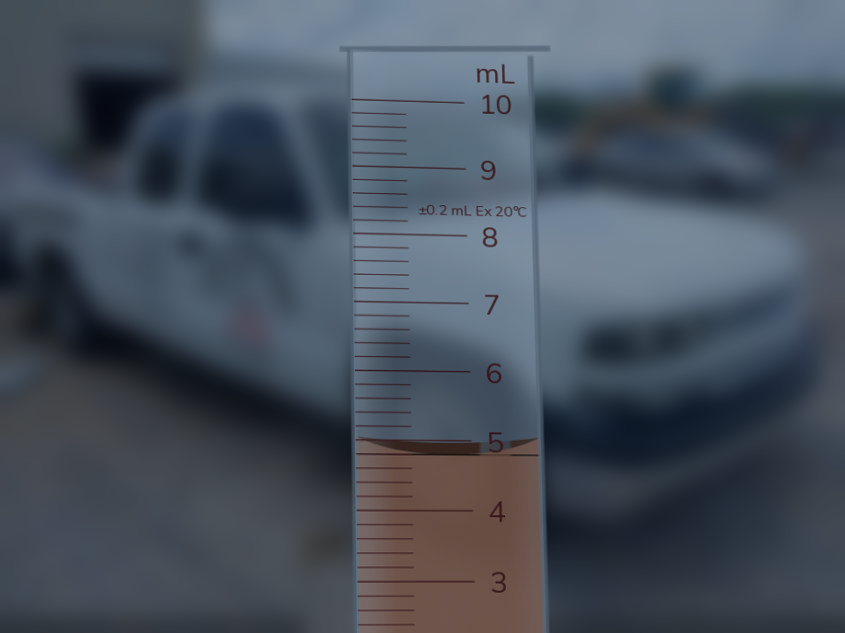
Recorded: 4.8 mL
